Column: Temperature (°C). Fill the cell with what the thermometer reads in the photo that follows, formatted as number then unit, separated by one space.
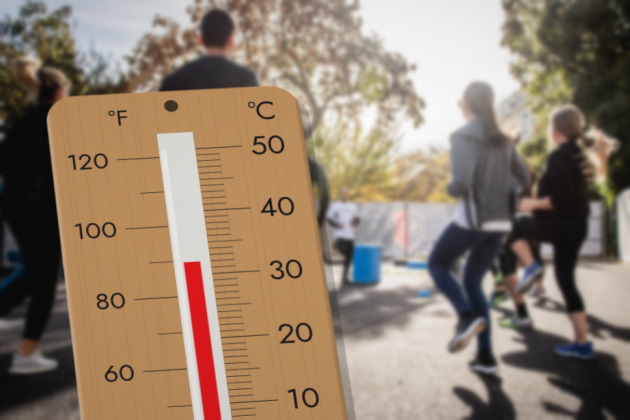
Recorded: 32 °C
